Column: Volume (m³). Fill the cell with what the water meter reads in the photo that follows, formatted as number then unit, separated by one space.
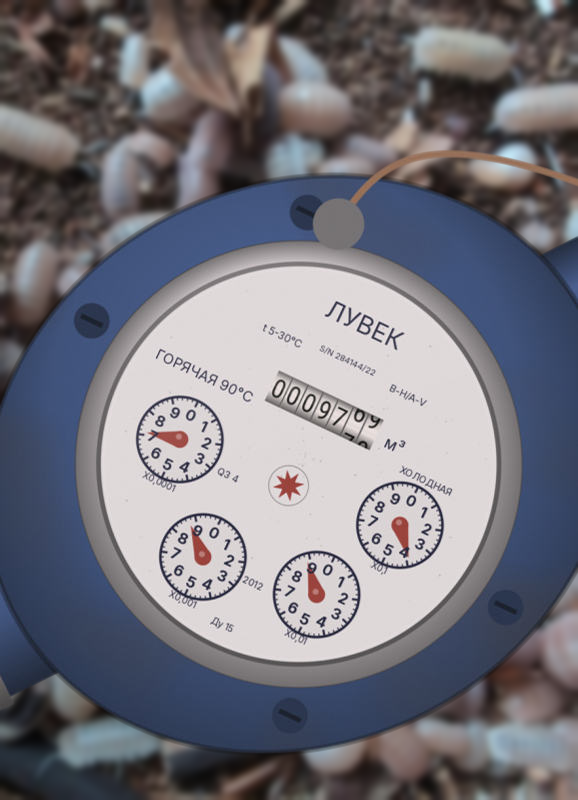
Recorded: 9769.3887 m³
